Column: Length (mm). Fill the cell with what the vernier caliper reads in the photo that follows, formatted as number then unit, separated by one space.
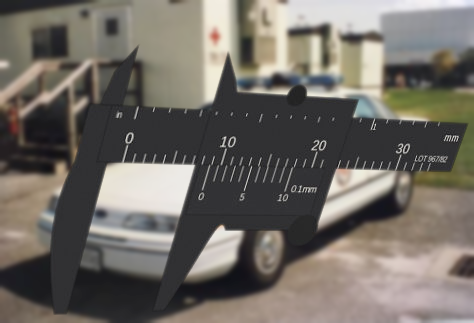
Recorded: 8.8 mm
